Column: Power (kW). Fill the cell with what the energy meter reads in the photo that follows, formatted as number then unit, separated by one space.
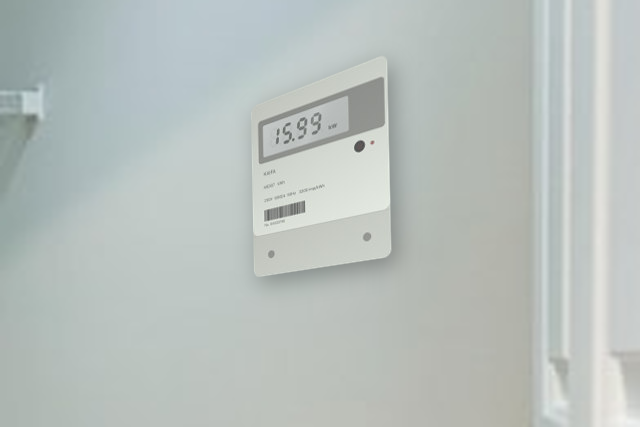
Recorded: 15.99 kW
